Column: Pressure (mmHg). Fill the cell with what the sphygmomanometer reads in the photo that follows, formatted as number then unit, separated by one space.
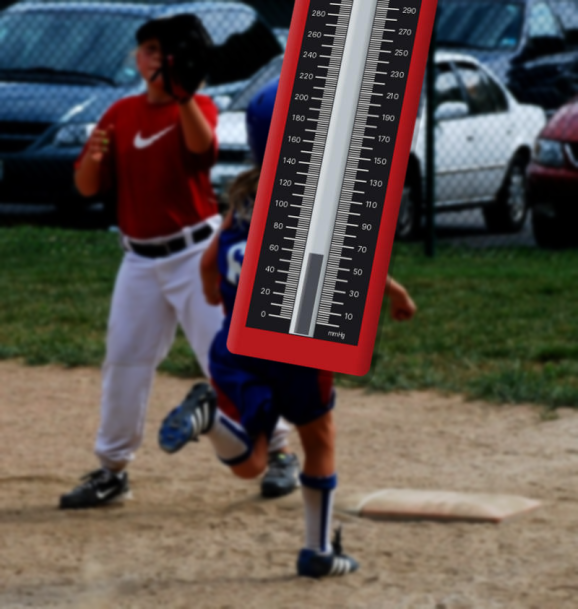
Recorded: 60 mmHg
